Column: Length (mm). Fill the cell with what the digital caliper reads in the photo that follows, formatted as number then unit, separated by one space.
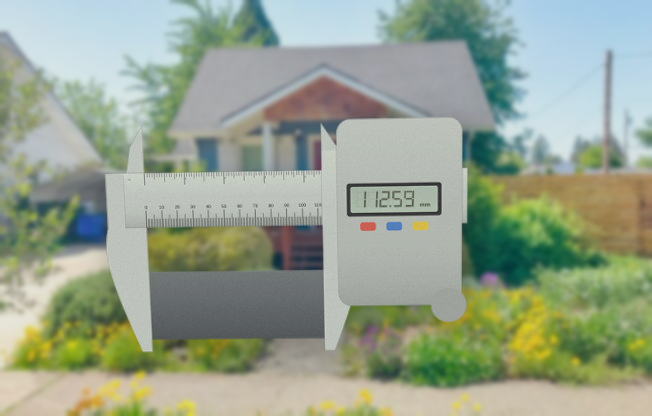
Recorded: 112.59 mm
